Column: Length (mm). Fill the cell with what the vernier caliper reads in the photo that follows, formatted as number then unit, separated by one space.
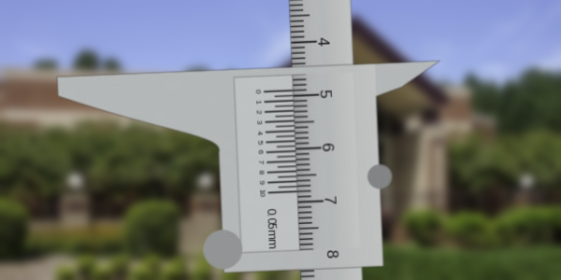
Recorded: 49.0 mm
